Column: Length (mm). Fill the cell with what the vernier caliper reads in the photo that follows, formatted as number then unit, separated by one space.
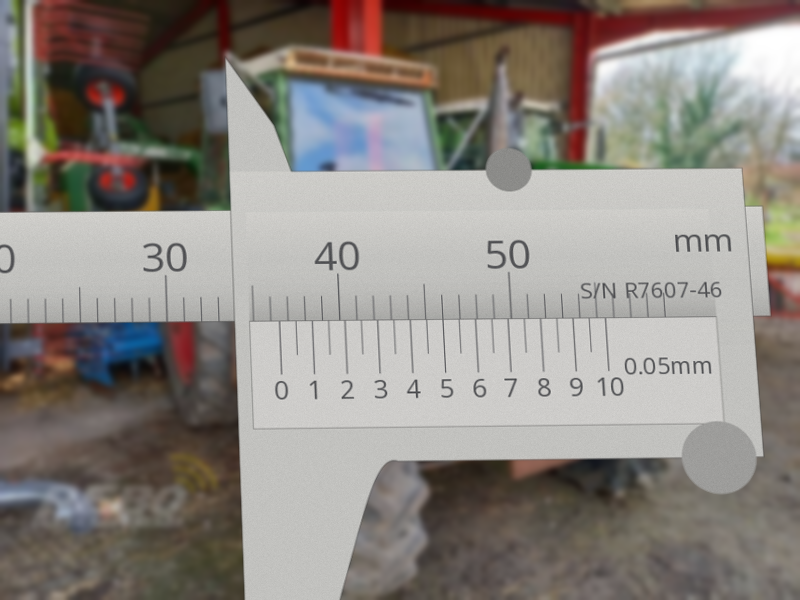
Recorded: 36.5 mm
